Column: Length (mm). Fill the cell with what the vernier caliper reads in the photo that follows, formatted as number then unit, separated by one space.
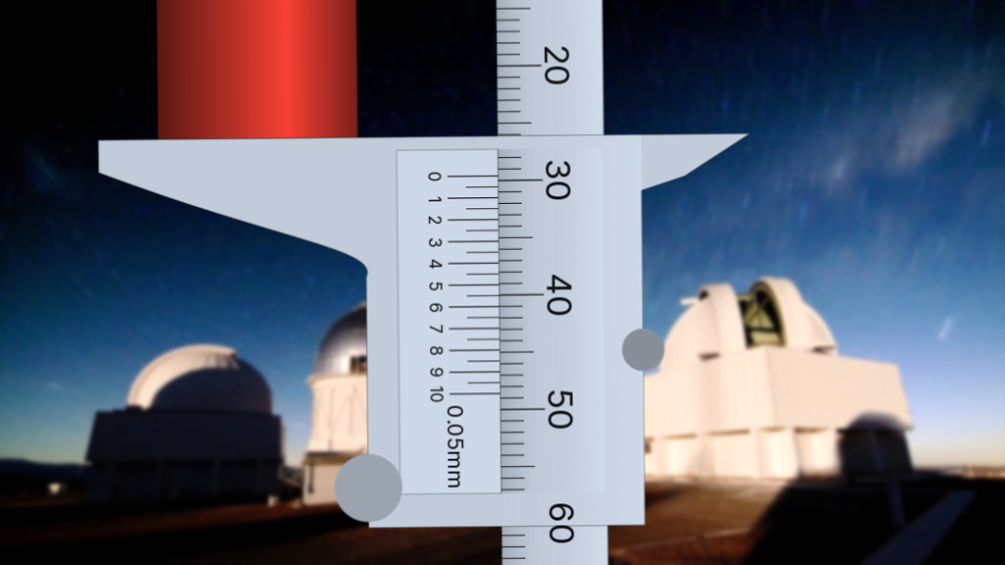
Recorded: 29.6 mm
